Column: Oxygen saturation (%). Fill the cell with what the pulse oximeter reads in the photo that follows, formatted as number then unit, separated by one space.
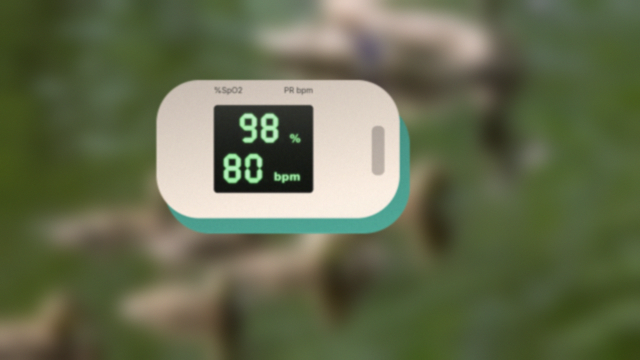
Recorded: 98 %
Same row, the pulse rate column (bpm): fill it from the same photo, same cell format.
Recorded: 80 bpm
